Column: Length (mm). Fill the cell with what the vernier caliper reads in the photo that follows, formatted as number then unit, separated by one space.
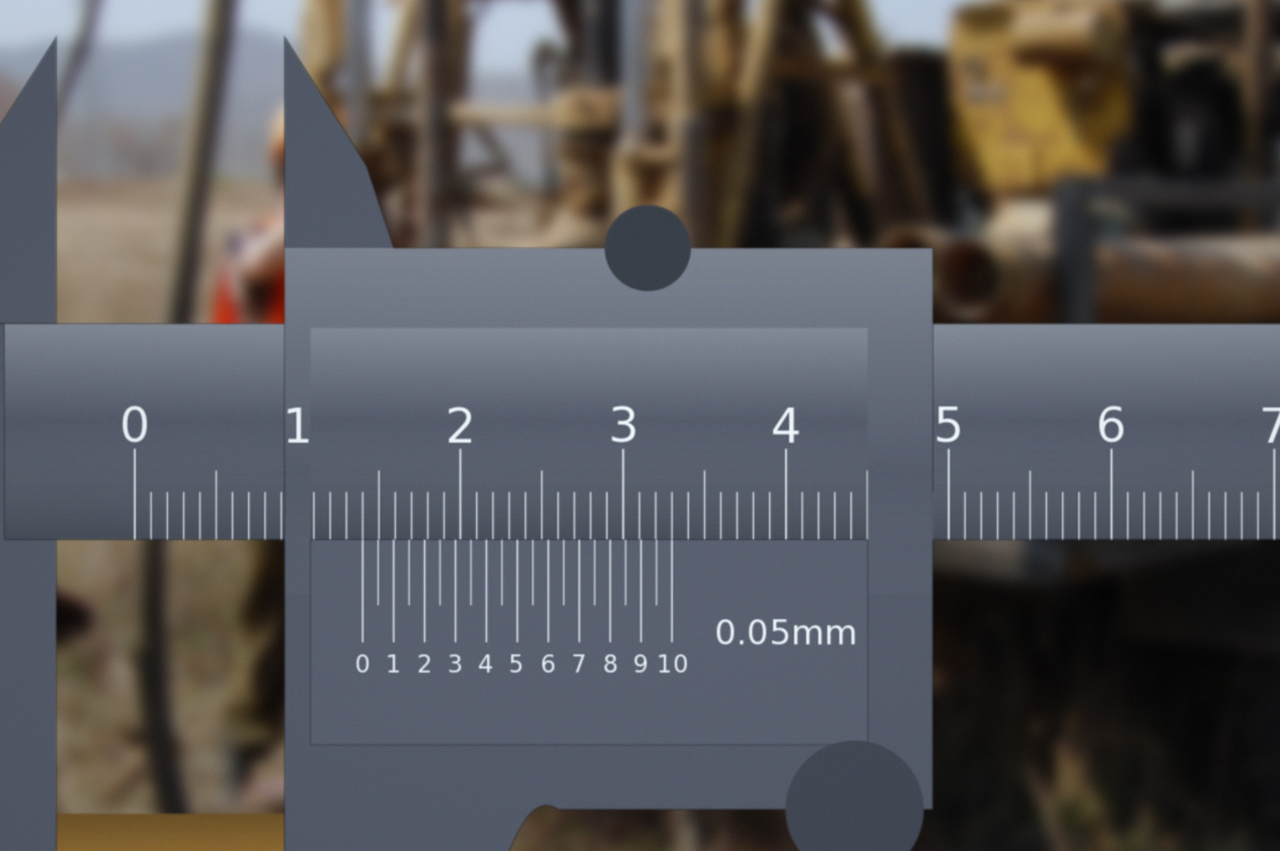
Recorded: 14.0 mm
